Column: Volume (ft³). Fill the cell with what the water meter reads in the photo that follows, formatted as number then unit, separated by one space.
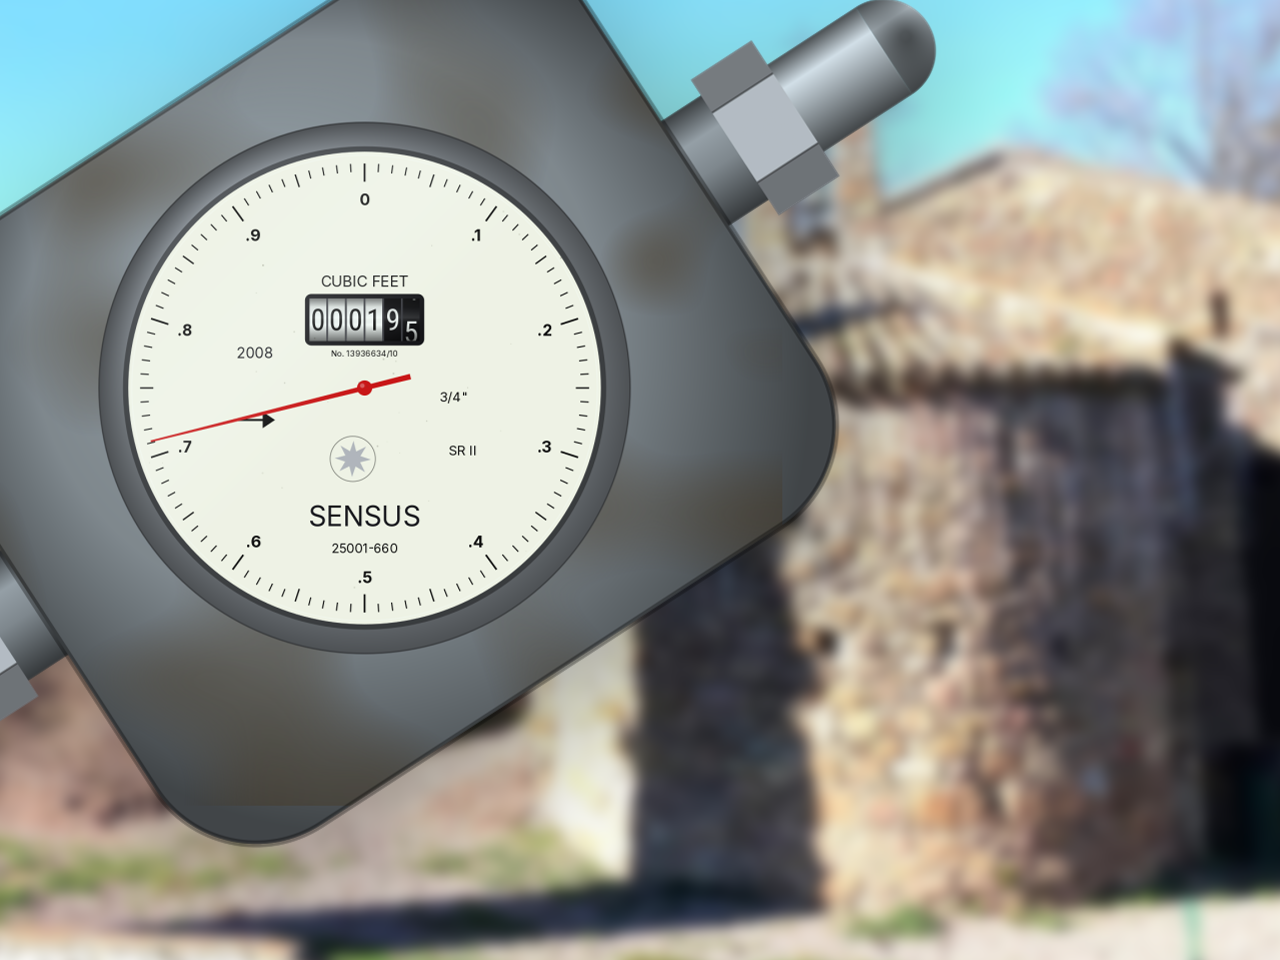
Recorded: 194.71 ft³
